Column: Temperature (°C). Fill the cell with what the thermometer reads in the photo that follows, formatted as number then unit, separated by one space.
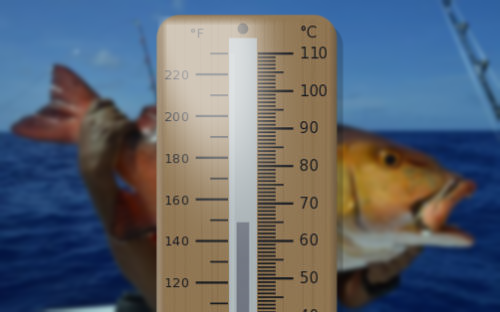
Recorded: 65 °C
